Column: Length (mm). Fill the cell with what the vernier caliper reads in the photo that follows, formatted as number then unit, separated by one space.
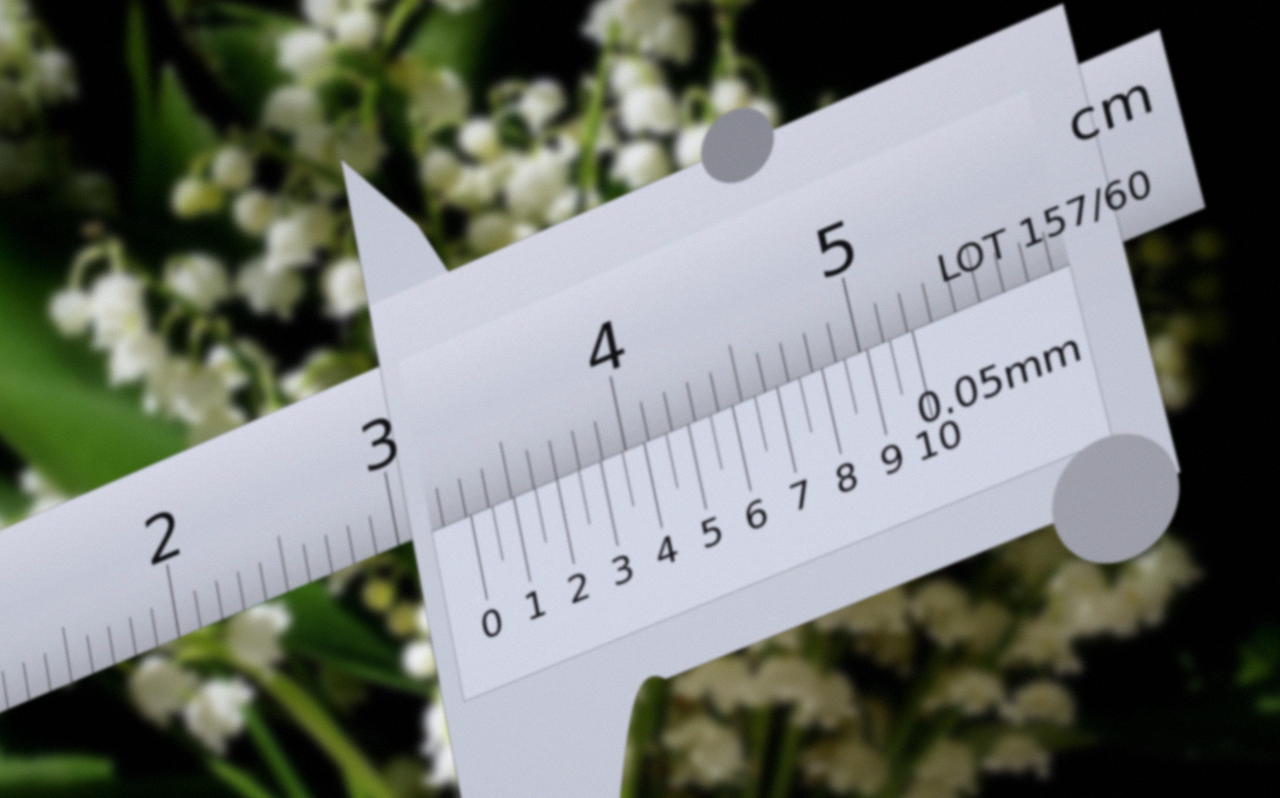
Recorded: 33.2 mm
